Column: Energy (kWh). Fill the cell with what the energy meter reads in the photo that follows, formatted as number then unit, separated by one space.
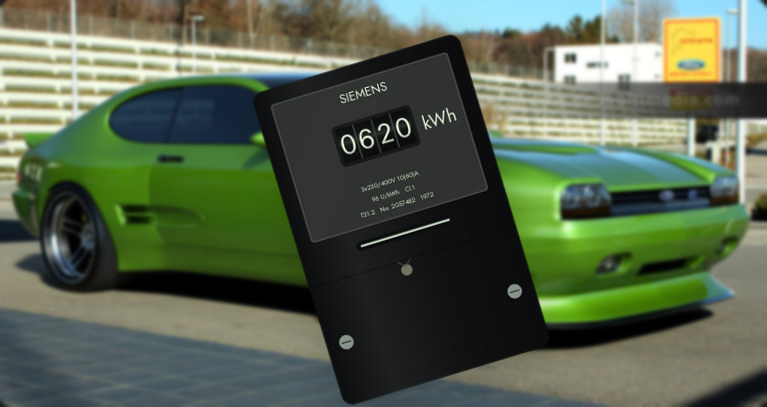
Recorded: 620 kWh
